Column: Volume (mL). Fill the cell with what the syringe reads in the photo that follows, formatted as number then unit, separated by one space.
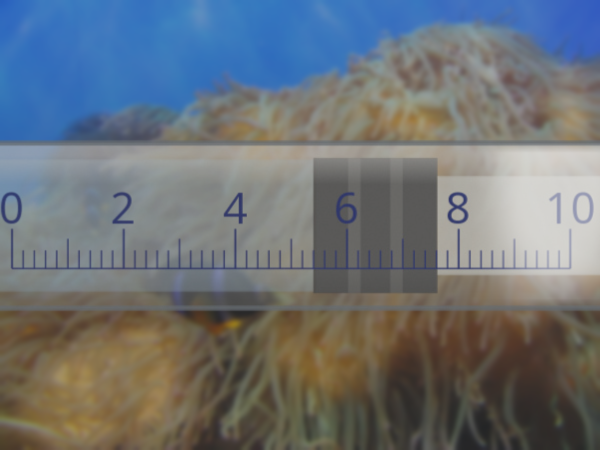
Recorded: 5.4 mL
